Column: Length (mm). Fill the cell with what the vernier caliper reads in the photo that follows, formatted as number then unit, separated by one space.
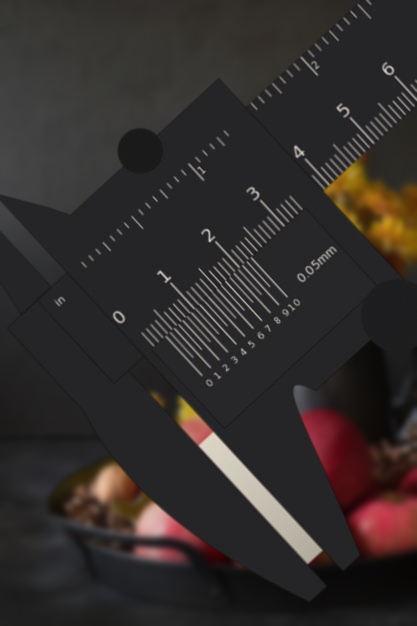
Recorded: 3.5 mm
